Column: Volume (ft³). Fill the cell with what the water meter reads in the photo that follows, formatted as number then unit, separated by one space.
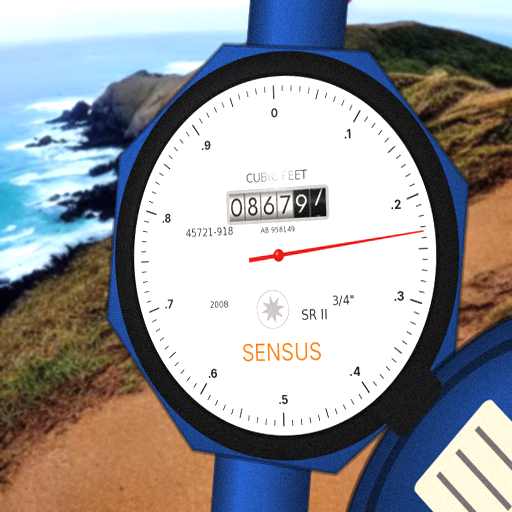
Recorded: 86797.23 ft³
